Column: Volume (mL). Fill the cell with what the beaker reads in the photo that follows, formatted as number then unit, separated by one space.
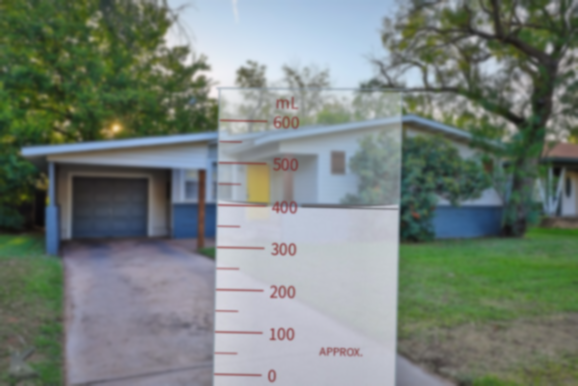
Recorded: 400 mL
